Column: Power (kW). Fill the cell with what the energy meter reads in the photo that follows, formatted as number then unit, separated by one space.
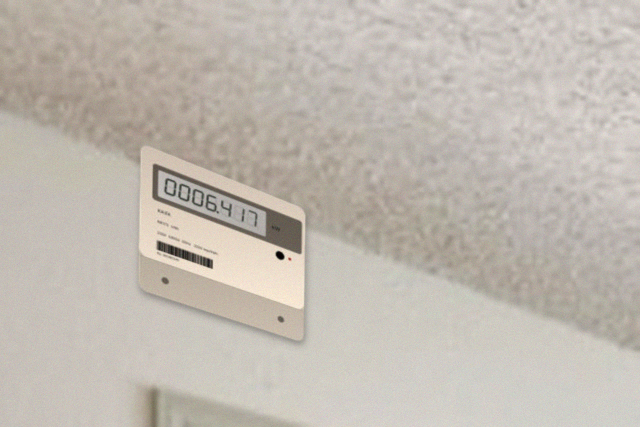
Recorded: 6.417 kW
